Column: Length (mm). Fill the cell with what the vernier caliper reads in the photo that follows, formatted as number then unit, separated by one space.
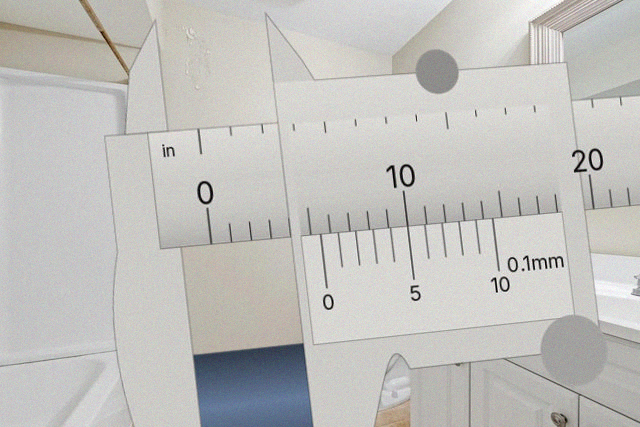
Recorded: 5.5 mm
